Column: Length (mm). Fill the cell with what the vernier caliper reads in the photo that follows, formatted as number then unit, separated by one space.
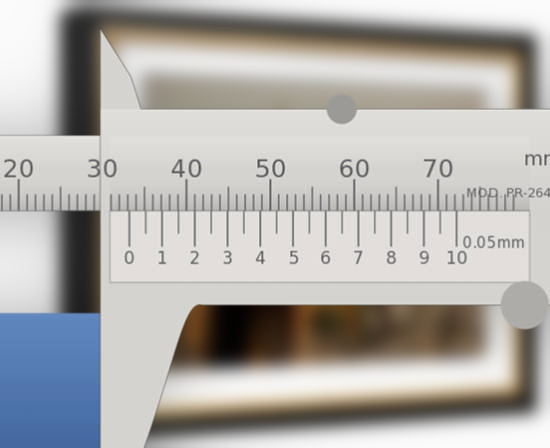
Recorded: 33.2 mm
